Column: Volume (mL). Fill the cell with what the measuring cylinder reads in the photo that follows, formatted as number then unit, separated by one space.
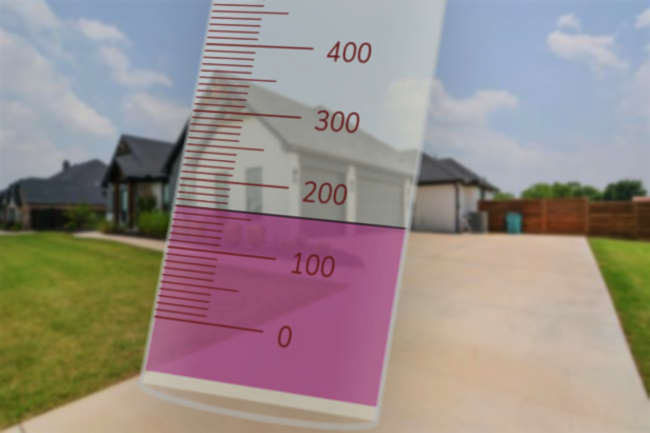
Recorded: 160 mL
